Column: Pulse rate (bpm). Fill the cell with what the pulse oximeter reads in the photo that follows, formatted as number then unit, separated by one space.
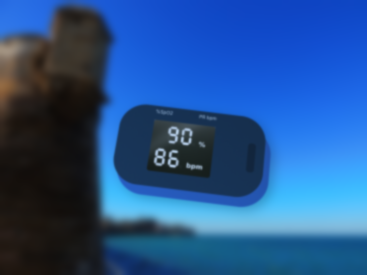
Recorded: 86 bpm
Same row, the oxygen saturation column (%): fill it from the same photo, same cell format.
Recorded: 90 %
